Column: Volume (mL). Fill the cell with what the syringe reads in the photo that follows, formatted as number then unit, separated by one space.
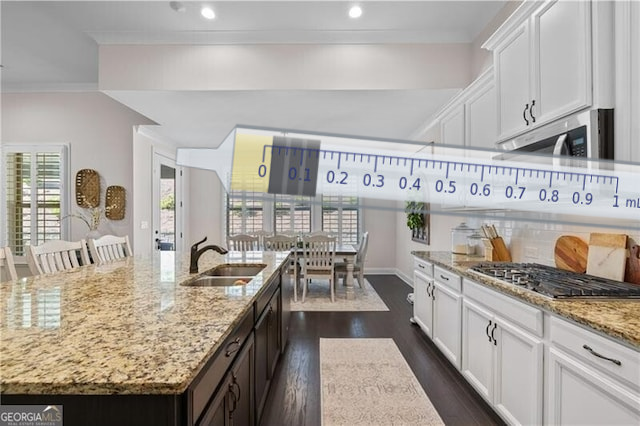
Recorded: 0.02 mL
